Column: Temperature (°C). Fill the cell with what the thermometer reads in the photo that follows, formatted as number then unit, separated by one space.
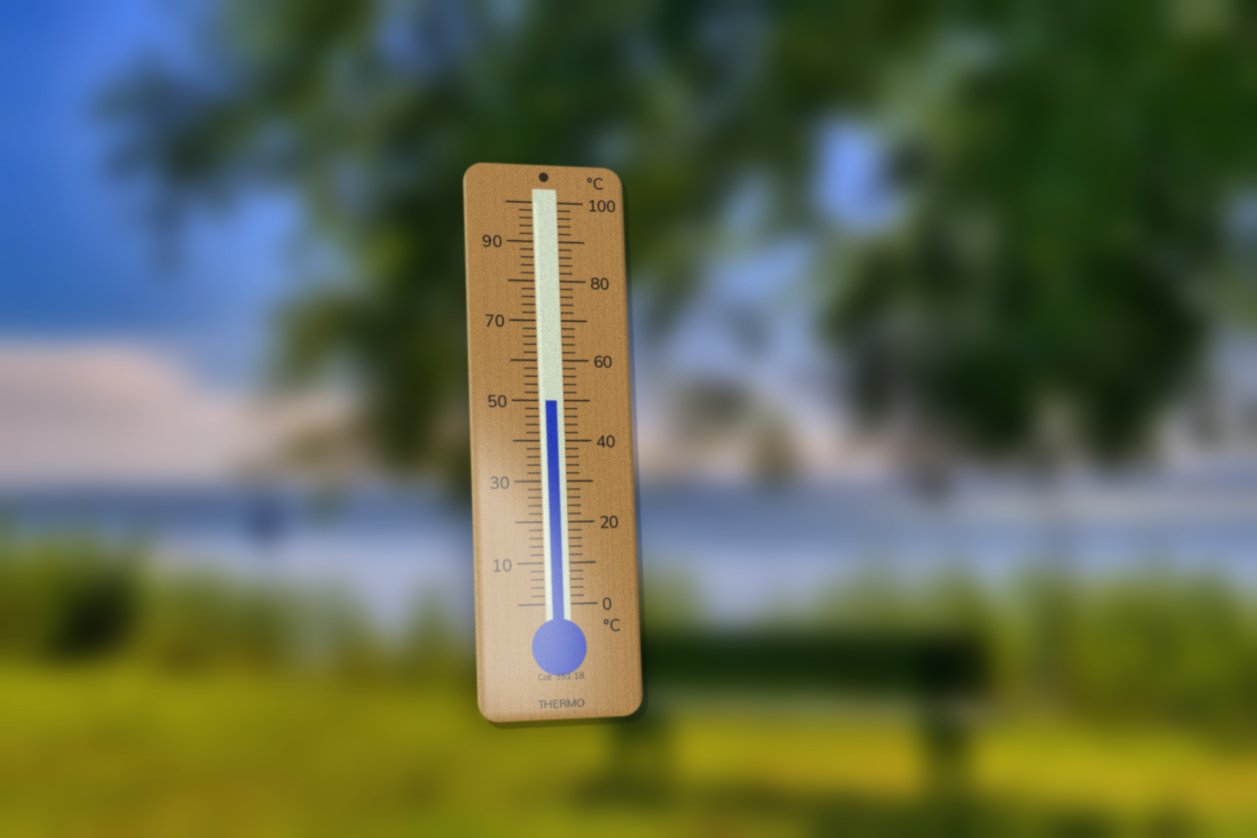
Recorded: 50 °C
